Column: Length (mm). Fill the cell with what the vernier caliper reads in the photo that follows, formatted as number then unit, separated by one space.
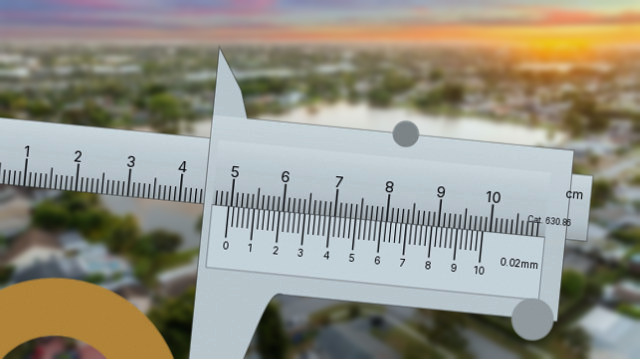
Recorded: 49.5 mm
